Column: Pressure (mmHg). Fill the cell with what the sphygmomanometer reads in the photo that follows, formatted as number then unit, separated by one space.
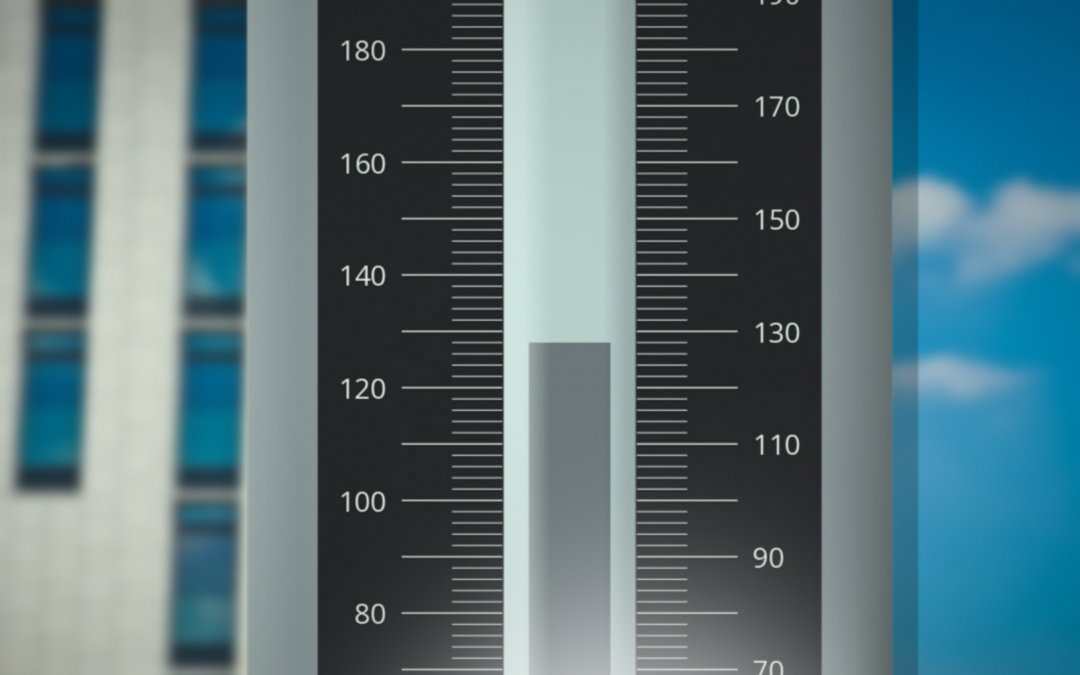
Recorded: 128 mmHg
